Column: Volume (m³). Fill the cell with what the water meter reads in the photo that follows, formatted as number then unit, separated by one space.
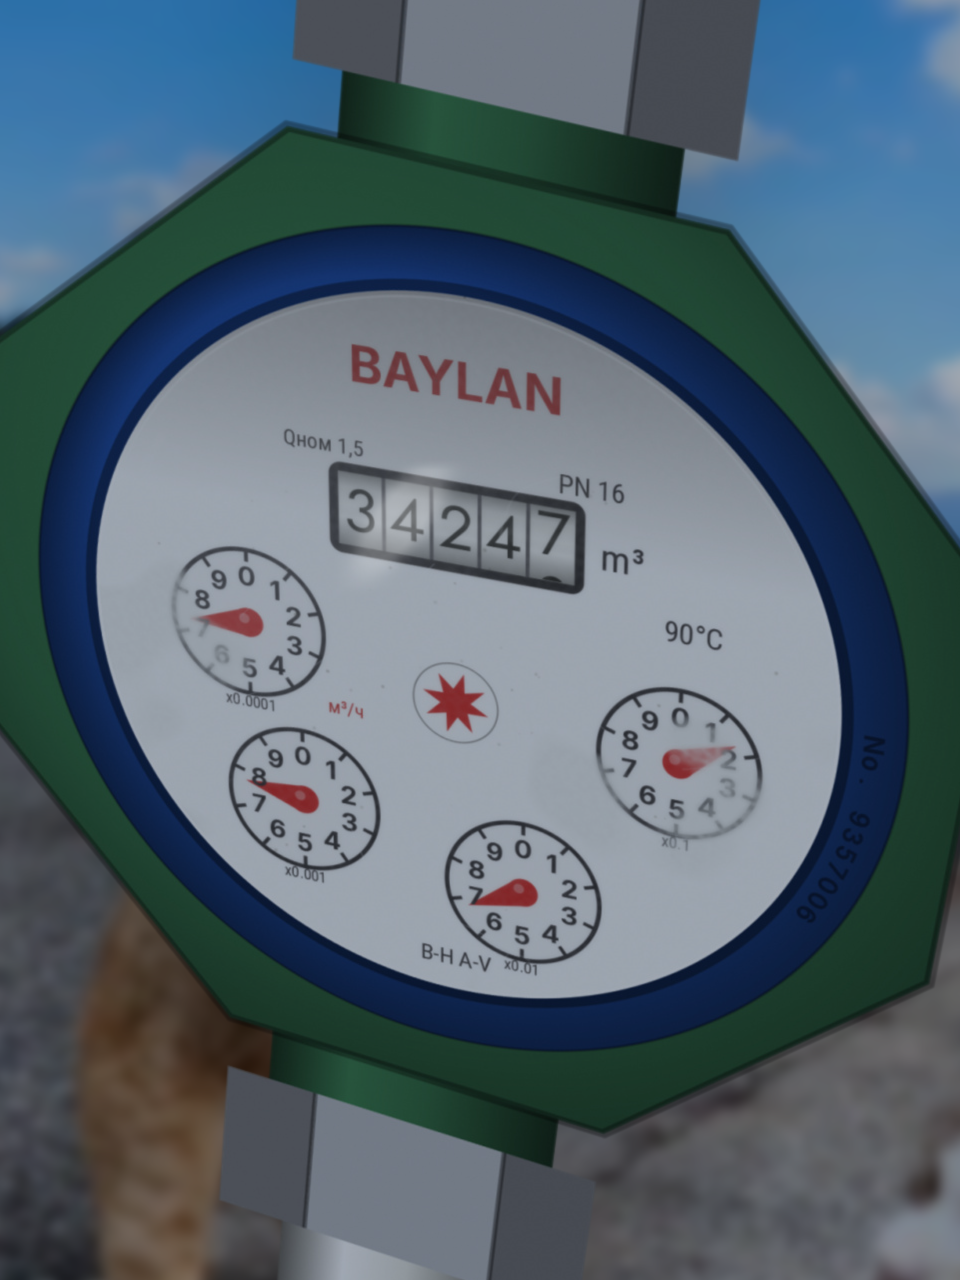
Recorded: 34247.1677 m³
